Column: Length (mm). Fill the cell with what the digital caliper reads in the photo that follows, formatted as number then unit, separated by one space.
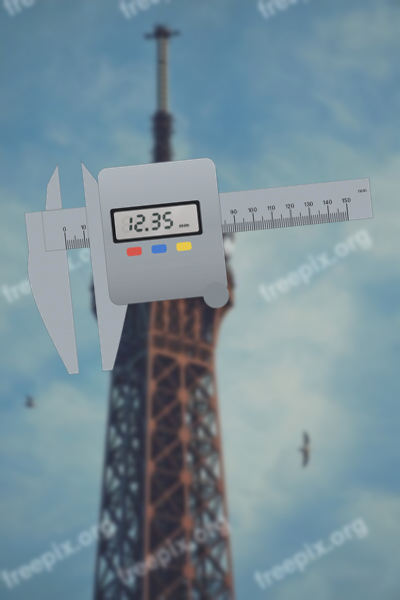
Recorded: 12.35 mm
